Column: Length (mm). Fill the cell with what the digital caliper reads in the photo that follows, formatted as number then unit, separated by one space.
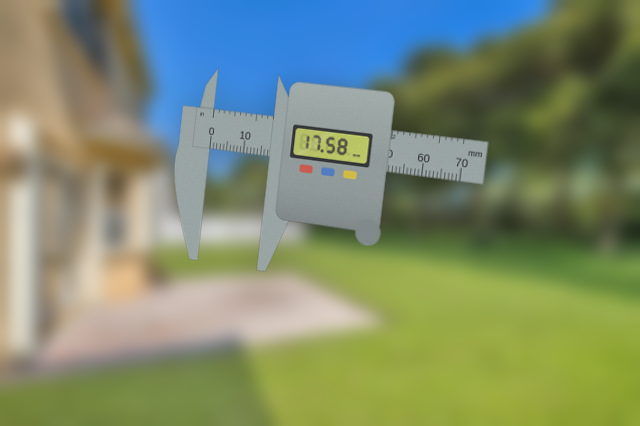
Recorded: 17.58 mm
